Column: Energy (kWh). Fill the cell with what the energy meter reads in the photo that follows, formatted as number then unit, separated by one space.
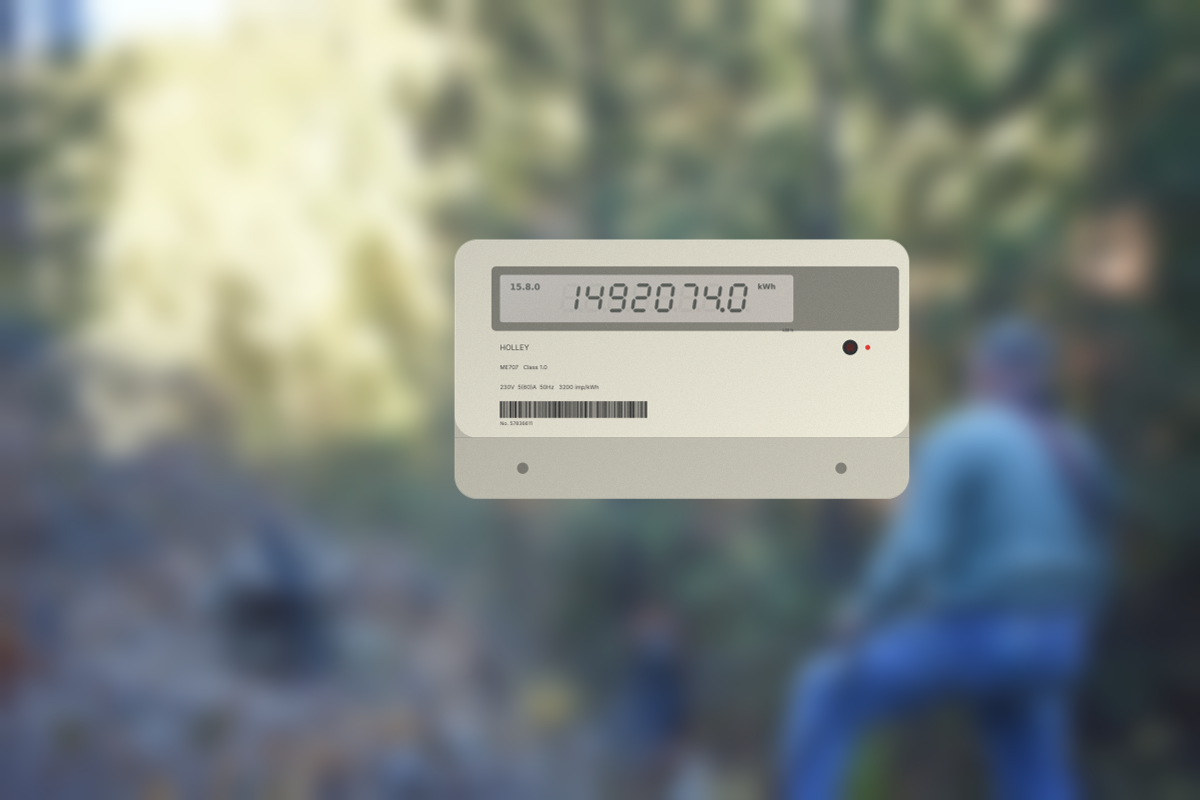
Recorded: 1492074.0 kWh
